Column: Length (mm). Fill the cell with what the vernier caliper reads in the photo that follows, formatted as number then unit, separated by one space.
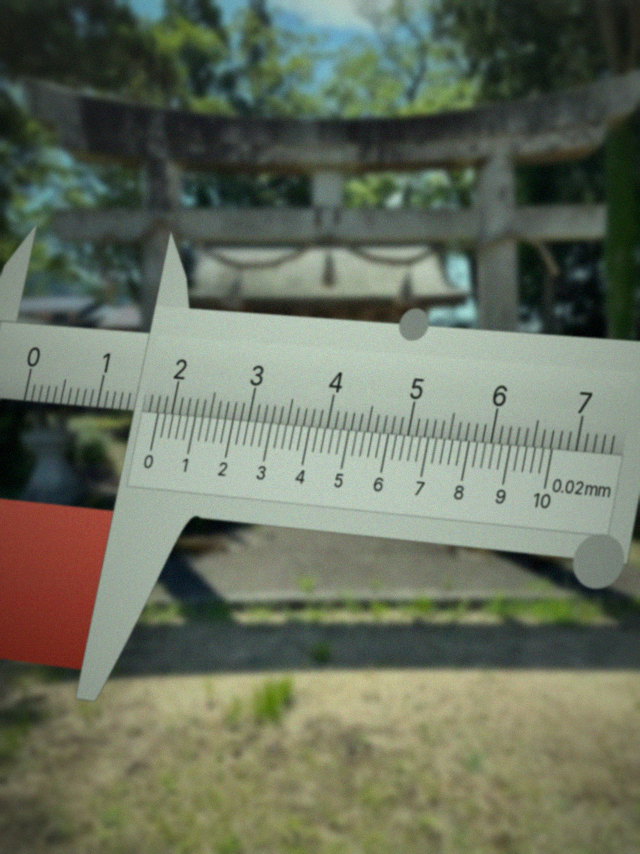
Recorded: 18.2 mm
